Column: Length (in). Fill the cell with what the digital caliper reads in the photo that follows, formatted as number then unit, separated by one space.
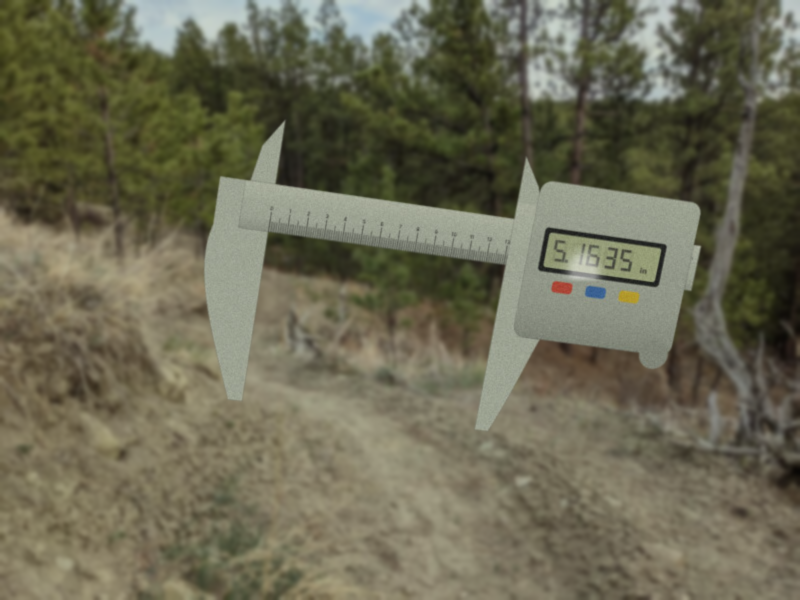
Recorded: 5.1635 in
